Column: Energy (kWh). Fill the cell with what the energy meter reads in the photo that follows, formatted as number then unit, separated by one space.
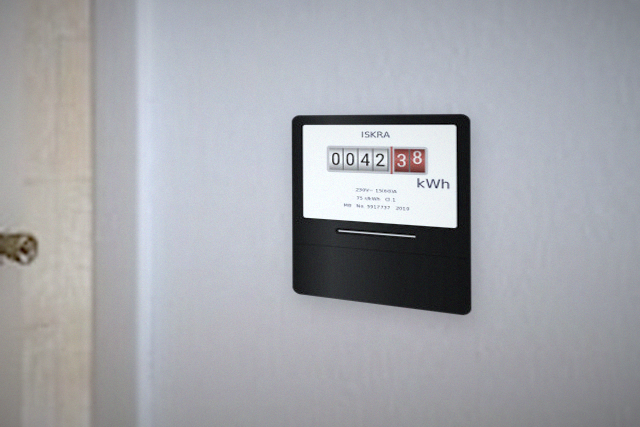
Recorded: 42.38 kWh
